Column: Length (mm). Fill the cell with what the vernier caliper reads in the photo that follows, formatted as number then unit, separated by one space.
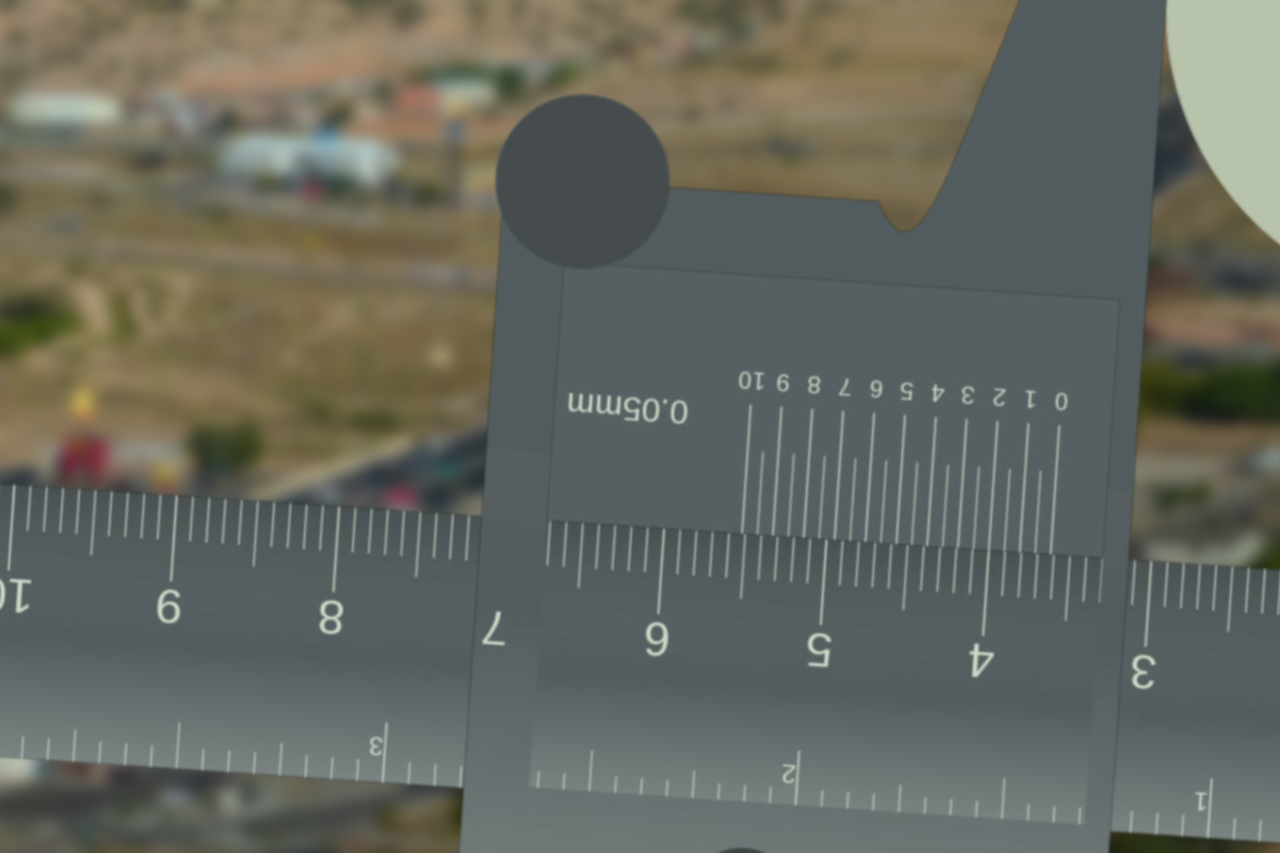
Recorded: 36.2 mm
